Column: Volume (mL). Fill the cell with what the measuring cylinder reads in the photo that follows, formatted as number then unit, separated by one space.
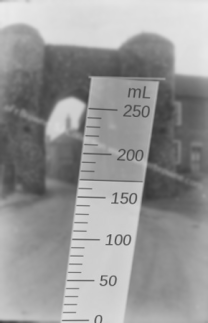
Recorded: 170 mL
